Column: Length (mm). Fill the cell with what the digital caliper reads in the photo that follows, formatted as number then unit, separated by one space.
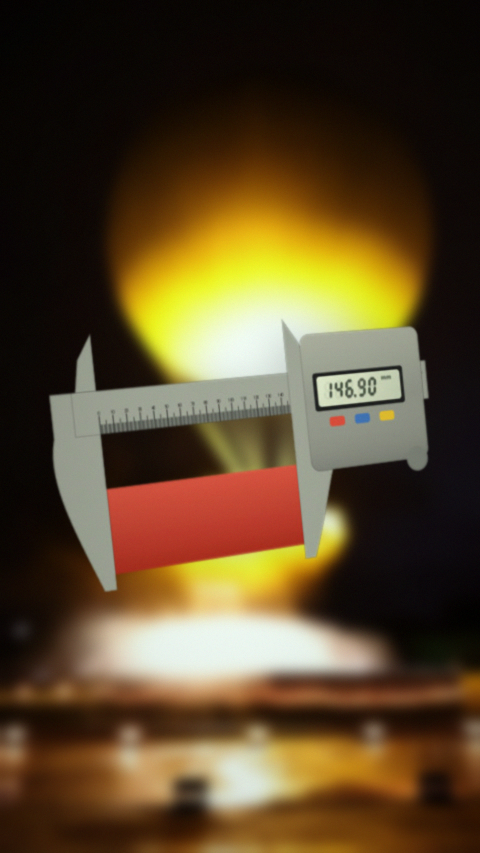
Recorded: 146.90 mm
